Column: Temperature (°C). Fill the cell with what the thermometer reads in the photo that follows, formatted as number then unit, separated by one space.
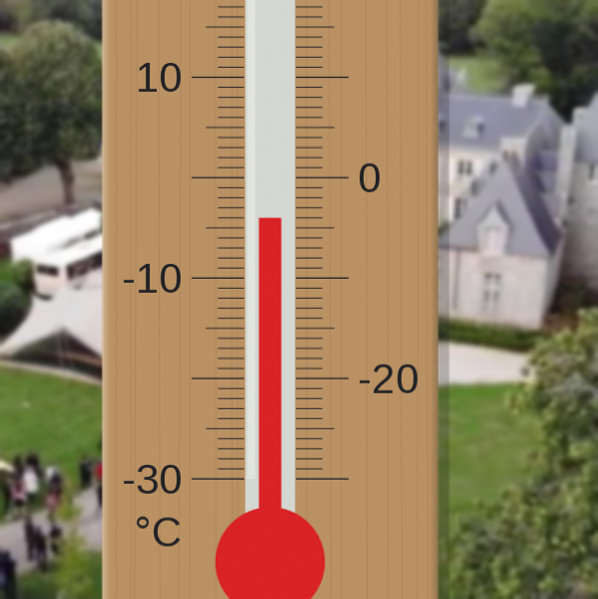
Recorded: -4 °C
